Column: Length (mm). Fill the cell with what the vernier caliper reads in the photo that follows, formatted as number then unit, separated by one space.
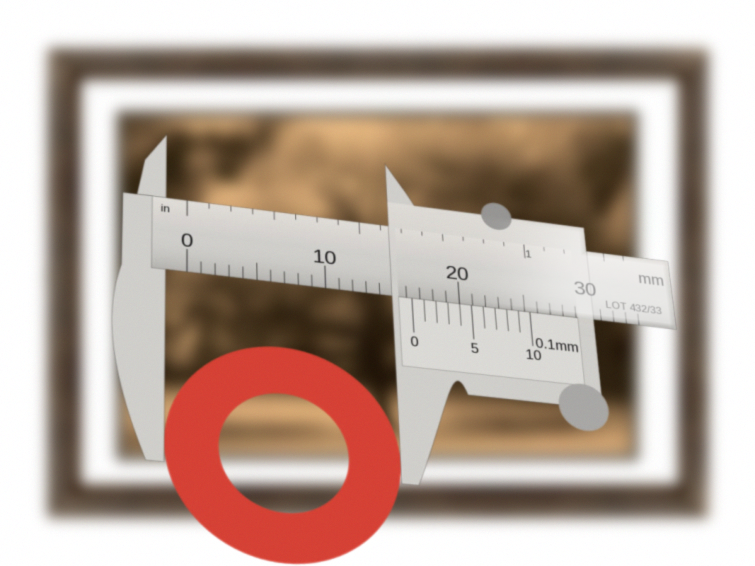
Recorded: 16.4 mm
